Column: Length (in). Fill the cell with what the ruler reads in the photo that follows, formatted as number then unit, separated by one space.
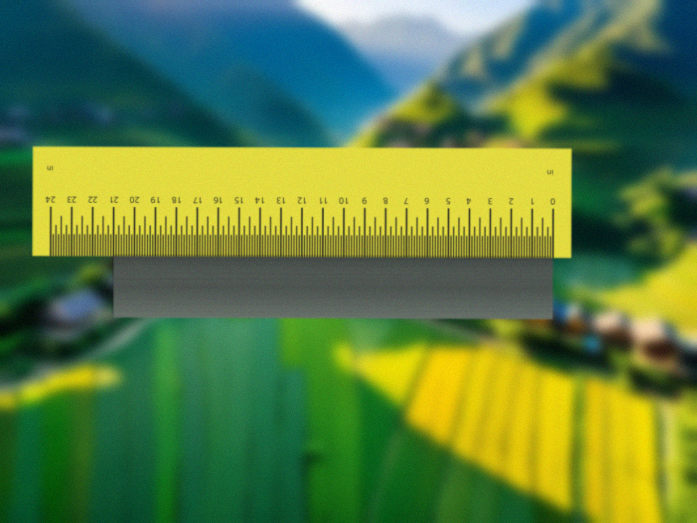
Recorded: 21 in
